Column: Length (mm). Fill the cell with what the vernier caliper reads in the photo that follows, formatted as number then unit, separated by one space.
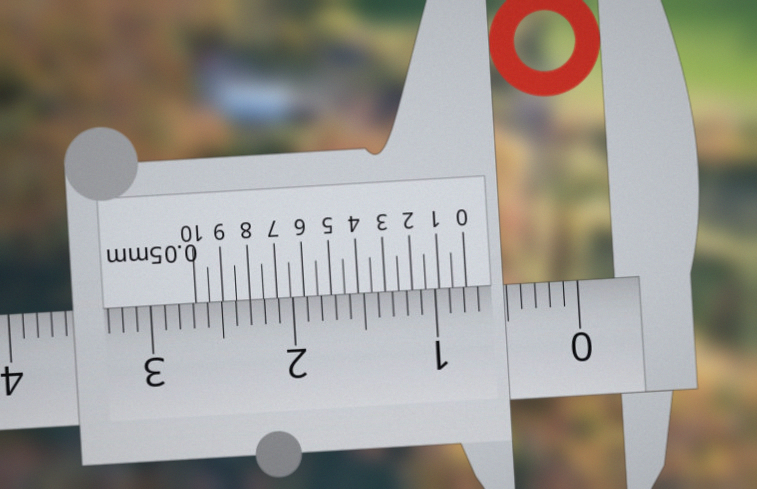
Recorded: 7.8 mm
